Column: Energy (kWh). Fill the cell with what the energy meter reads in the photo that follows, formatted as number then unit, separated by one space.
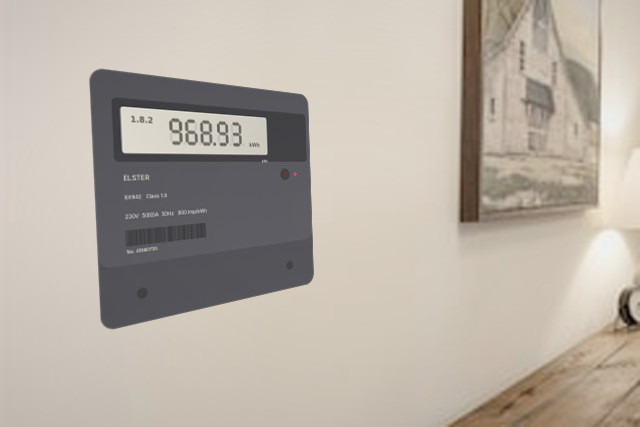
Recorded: 968.93 kWh
